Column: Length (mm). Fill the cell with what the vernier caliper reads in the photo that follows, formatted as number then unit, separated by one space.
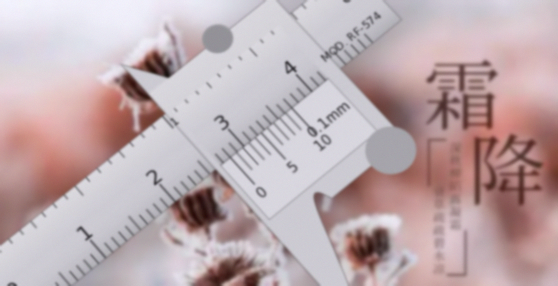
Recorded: 28.0 mm
